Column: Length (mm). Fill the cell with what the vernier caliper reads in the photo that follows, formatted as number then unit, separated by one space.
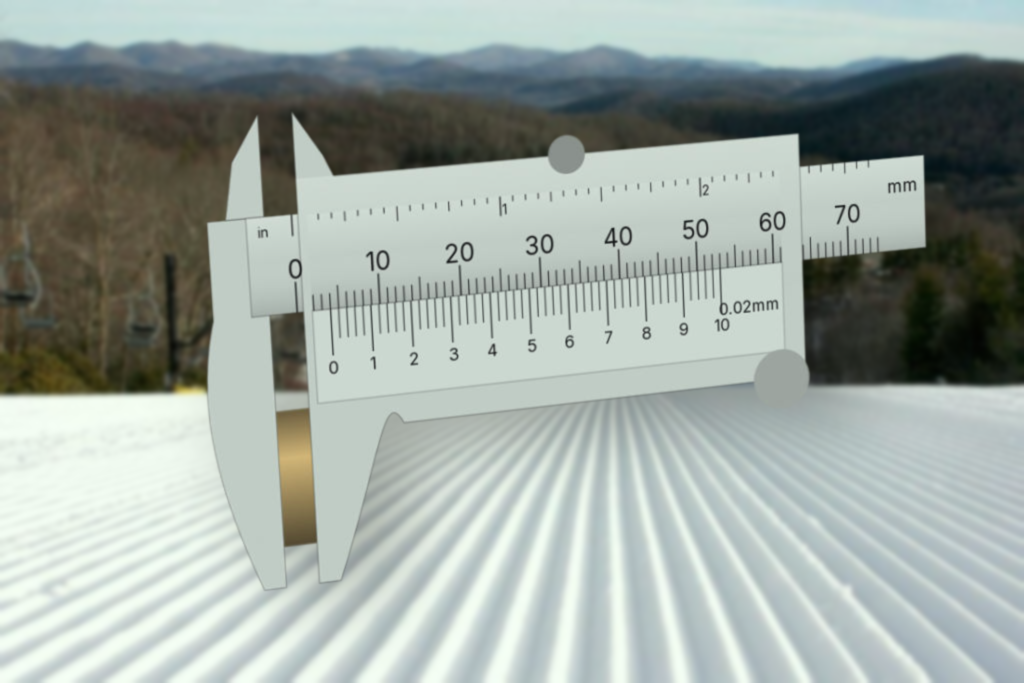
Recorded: 4.0 mm
